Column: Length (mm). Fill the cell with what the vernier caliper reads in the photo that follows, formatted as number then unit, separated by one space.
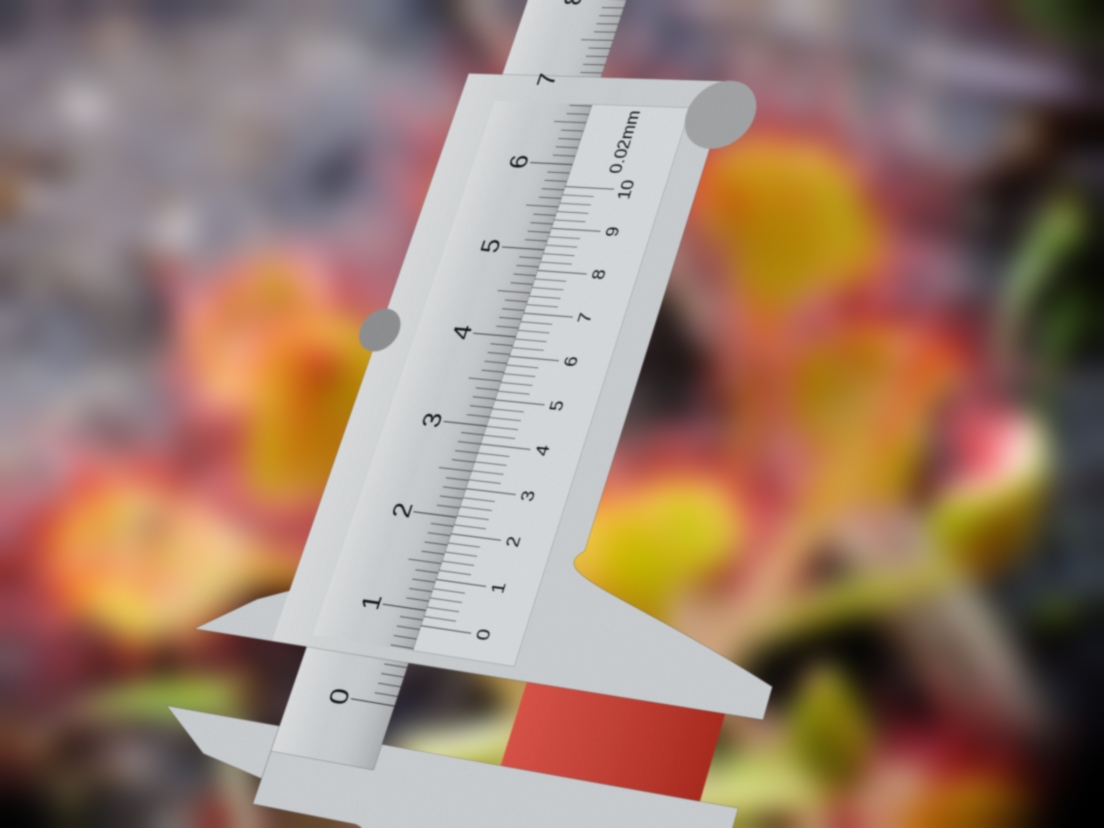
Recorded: 8.4 mm
